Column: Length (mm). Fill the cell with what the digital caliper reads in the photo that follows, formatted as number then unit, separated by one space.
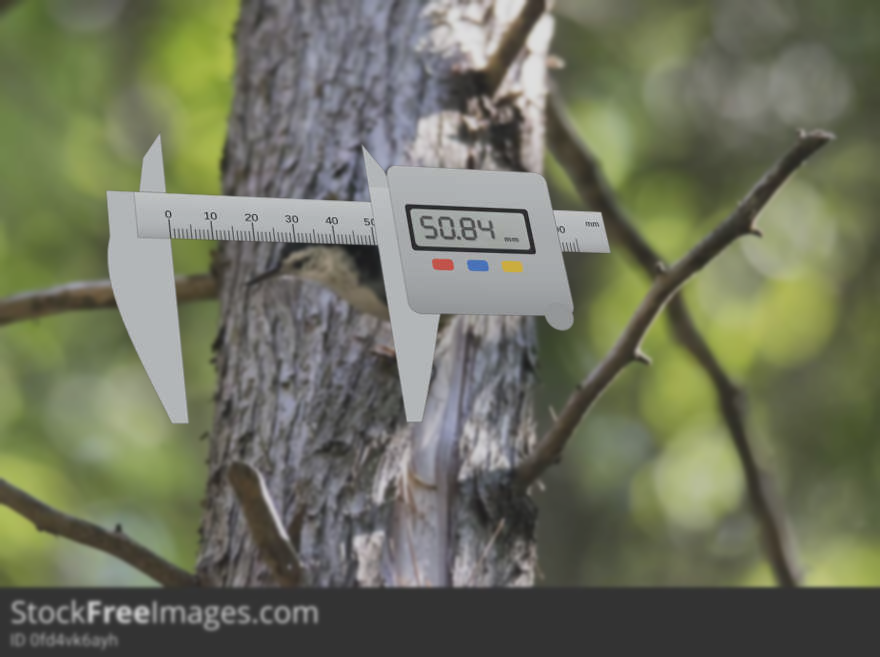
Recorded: 50.84 mm
